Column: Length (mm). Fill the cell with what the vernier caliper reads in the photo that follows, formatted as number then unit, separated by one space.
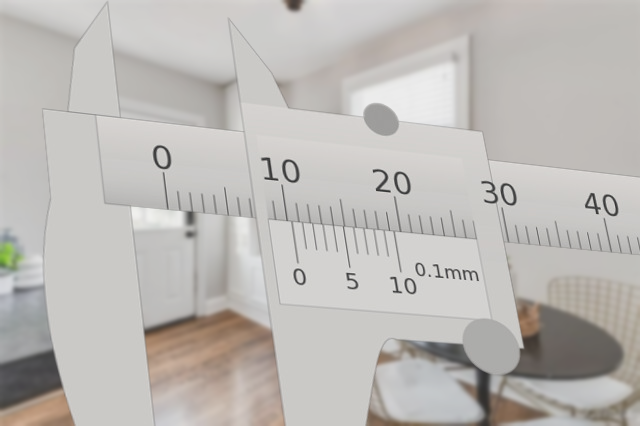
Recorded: 10.4 mm
